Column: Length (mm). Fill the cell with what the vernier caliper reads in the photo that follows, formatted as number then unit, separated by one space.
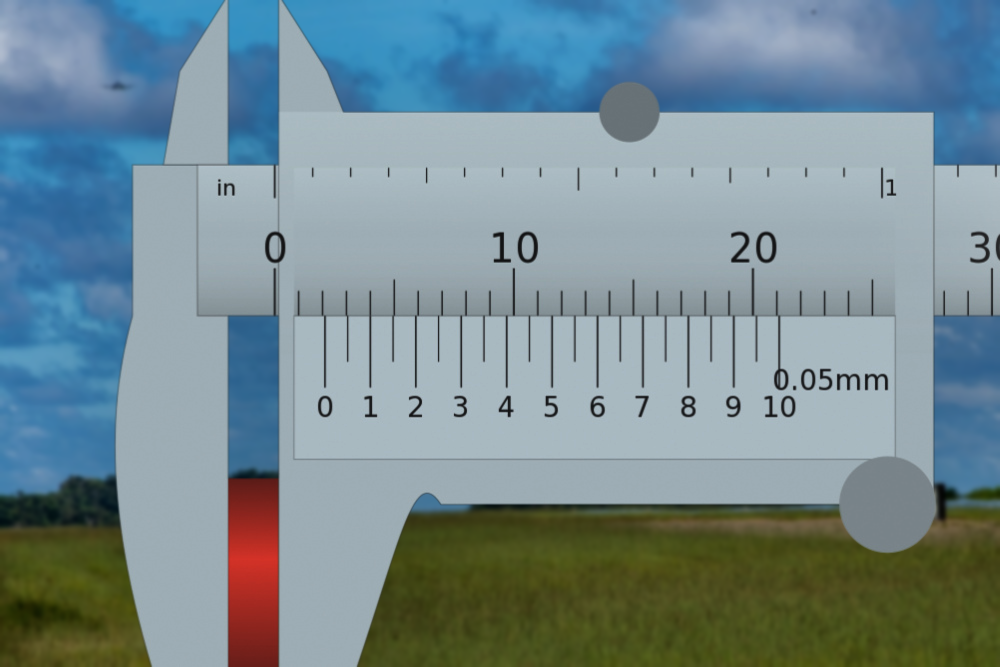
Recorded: 2.1 mm
